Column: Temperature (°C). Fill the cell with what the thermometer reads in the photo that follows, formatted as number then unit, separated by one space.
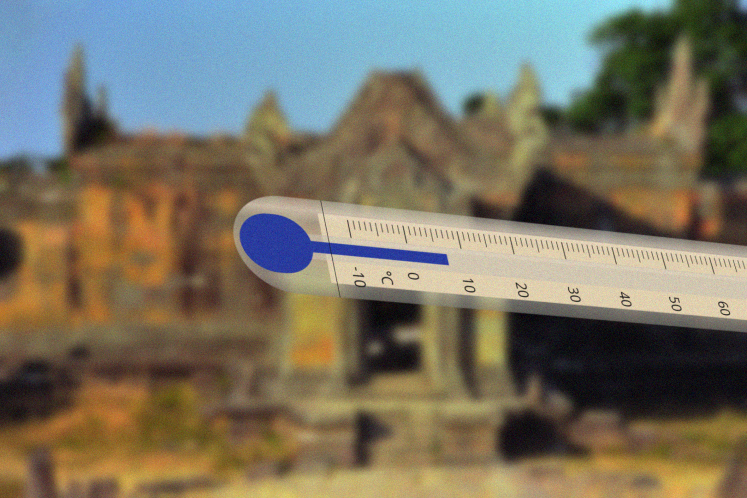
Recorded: 7 °C
